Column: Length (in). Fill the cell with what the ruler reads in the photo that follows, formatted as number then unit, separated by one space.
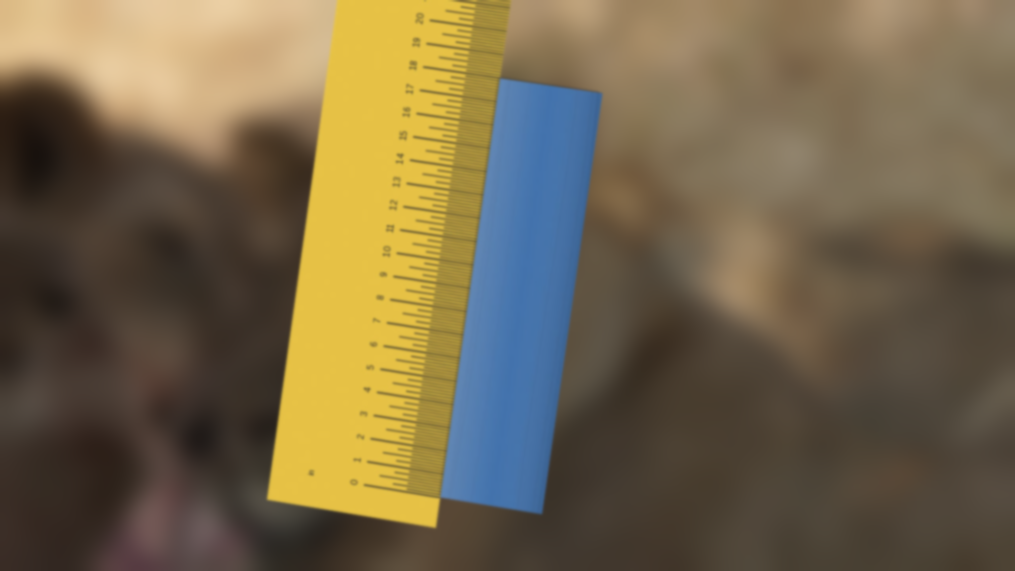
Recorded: 18 in
